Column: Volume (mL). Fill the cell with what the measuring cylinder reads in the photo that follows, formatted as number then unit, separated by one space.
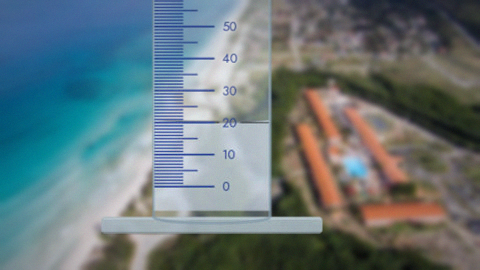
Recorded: 20 mL
